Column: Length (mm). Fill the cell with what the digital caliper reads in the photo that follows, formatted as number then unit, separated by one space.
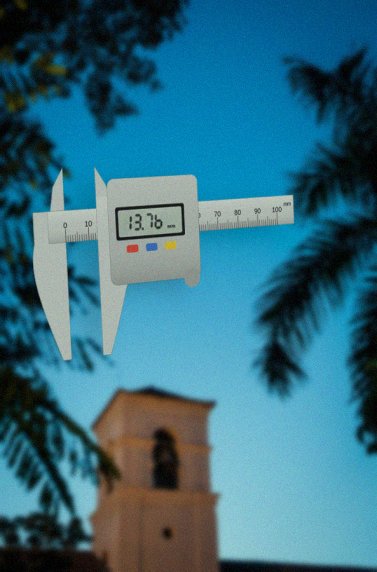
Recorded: 13.76 mm
